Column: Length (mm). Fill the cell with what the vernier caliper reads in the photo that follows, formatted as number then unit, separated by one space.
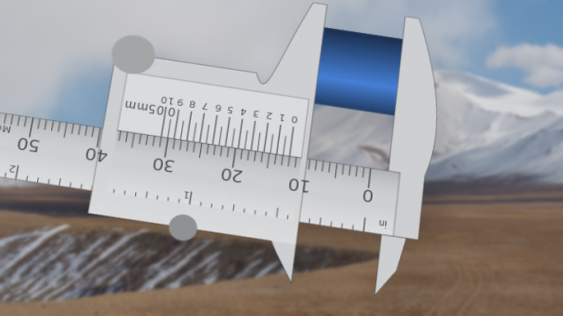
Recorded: 12.0 mm
